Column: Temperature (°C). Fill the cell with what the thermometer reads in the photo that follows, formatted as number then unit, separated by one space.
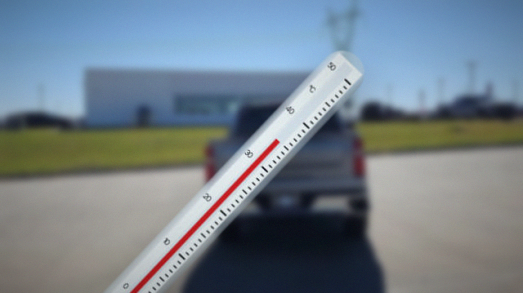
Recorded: 35 °C
